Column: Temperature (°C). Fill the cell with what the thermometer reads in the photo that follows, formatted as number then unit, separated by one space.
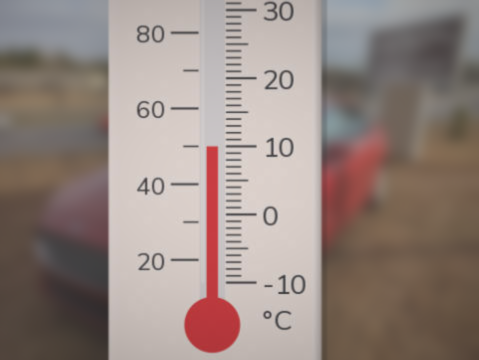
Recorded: 10 °C
